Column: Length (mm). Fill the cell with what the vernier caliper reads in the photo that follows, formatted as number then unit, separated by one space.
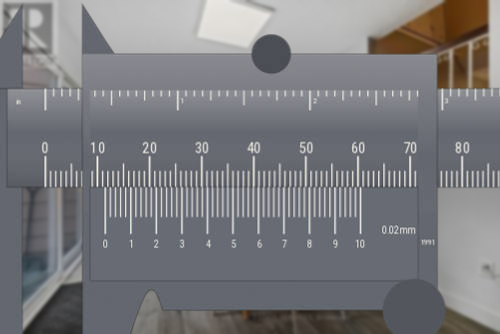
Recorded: 11.5 mm
